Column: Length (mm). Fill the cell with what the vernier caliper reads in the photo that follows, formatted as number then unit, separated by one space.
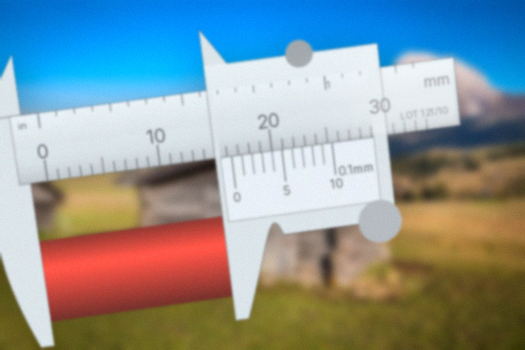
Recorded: 16.4 mm
